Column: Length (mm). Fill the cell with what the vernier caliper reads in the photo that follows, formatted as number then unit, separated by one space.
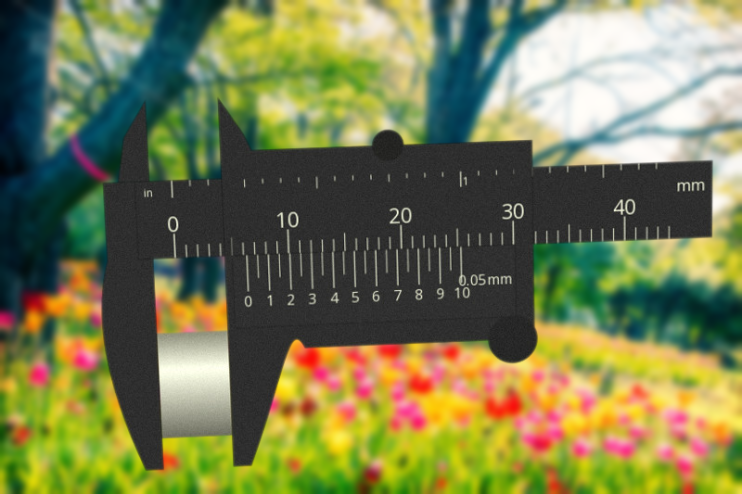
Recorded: 6.3 mm
